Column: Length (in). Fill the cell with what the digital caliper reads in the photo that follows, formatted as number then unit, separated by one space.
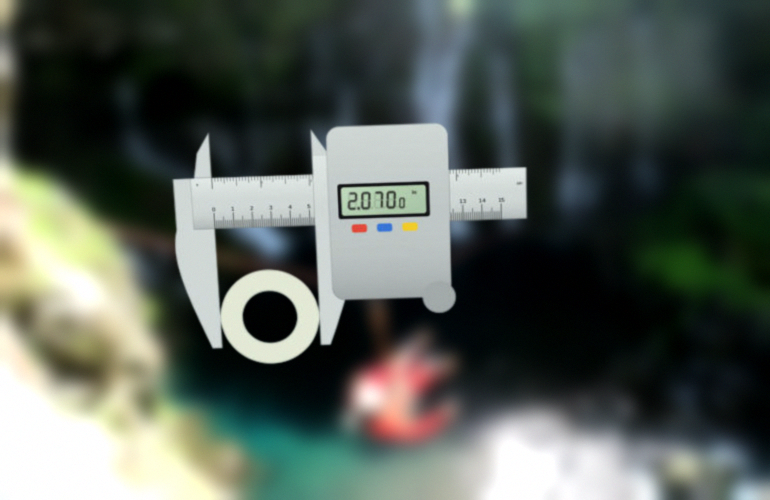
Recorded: 2.0700 in
